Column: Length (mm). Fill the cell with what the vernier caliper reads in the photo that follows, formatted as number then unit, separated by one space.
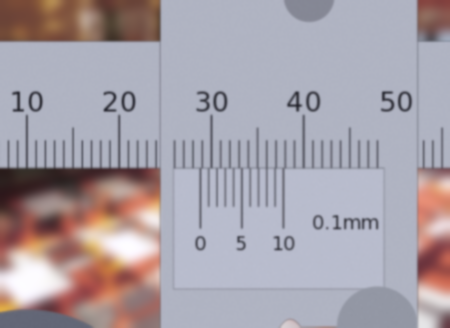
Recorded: 28.8 mm
